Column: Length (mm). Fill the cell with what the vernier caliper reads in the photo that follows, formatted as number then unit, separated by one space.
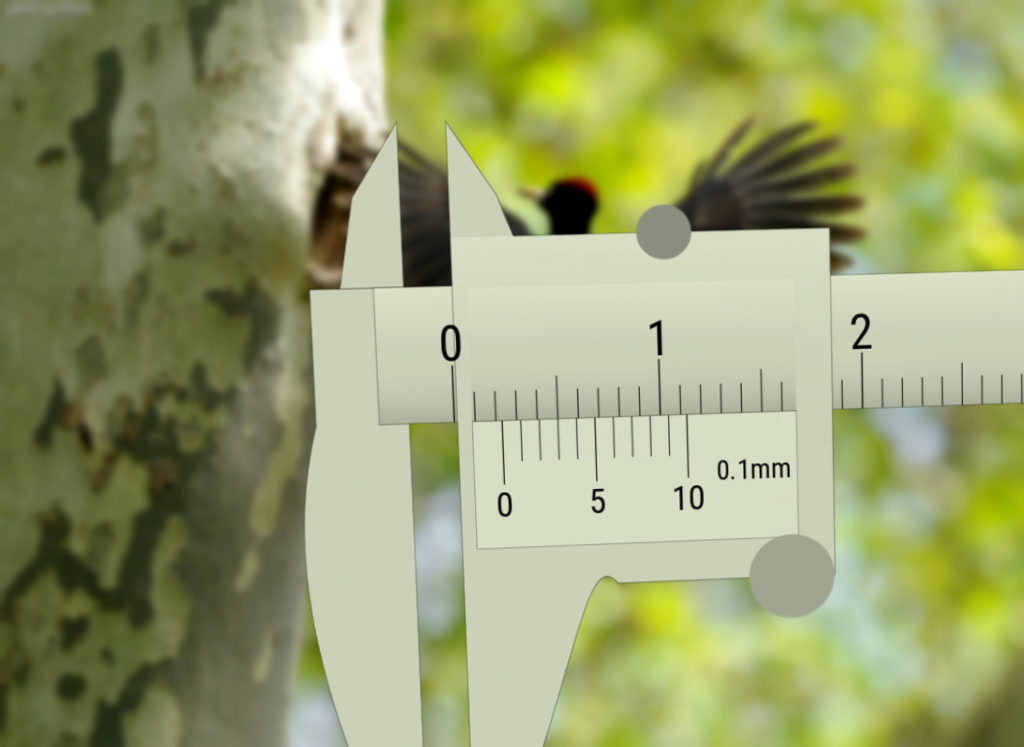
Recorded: 2.3 mm
